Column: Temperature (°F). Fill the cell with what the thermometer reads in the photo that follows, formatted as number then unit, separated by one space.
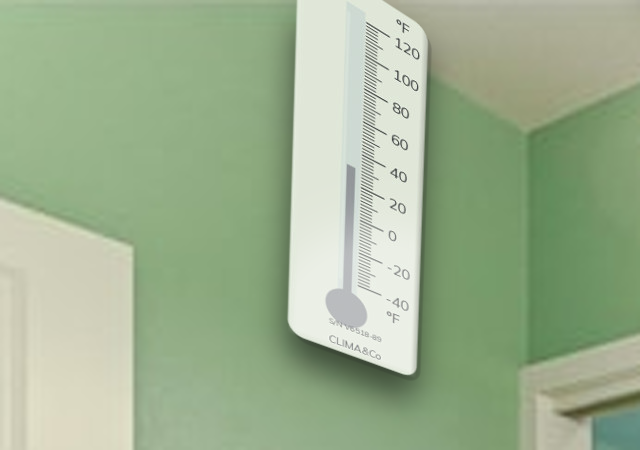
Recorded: 30 °F
